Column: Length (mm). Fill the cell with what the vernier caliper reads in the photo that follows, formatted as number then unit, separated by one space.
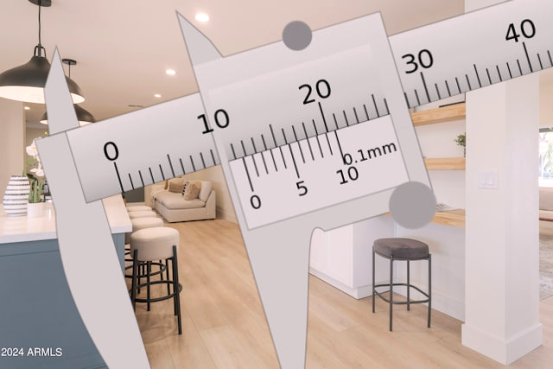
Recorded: 11.7 mm
